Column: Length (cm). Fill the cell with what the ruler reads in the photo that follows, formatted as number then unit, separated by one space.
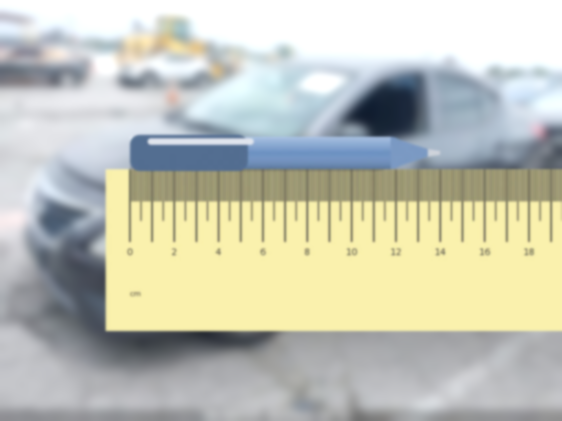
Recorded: 14 cm
